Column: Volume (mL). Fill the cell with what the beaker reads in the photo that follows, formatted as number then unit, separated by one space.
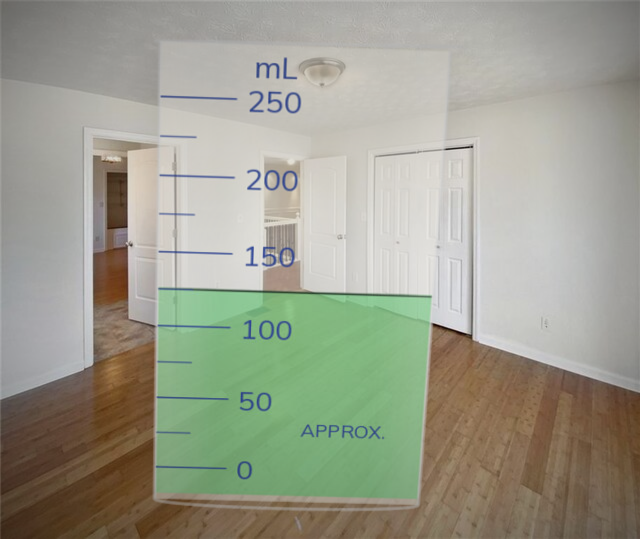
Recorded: 125 mL
